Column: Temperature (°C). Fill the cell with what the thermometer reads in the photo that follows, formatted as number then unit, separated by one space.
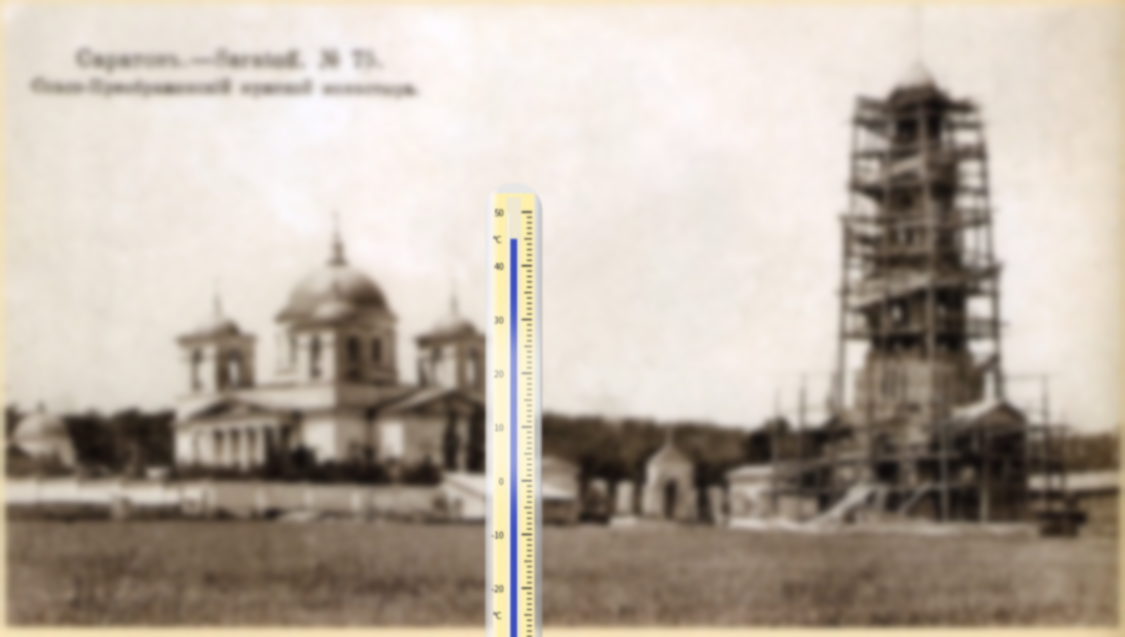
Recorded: 45 °C
